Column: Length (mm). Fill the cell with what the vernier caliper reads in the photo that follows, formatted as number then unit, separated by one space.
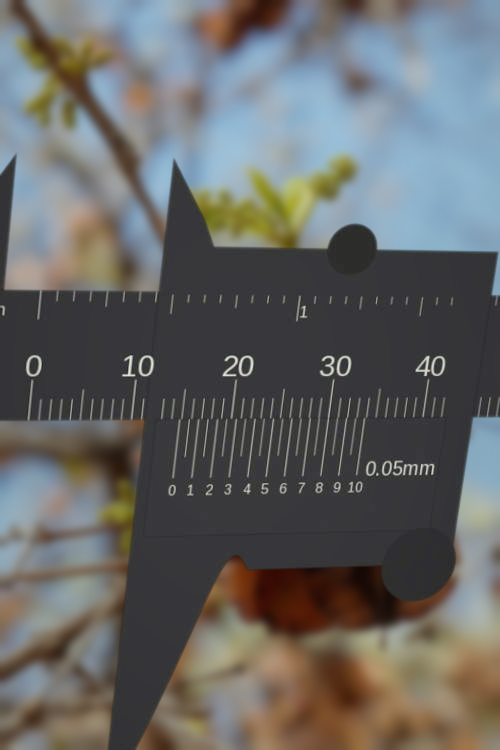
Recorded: 14.8 mm
